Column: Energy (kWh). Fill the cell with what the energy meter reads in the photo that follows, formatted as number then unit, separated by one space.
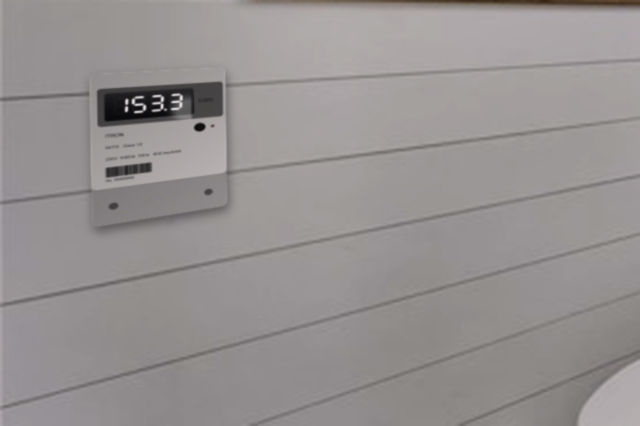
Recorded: 153.3 kWh
